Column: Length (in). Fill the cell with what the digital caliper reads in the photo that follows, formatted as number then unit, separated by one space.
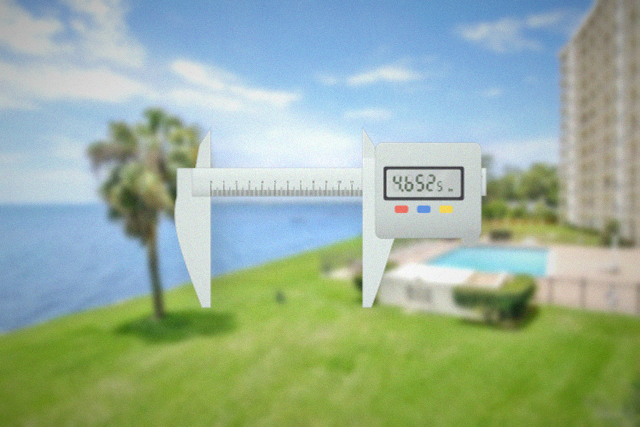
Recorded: 4.6525 in
